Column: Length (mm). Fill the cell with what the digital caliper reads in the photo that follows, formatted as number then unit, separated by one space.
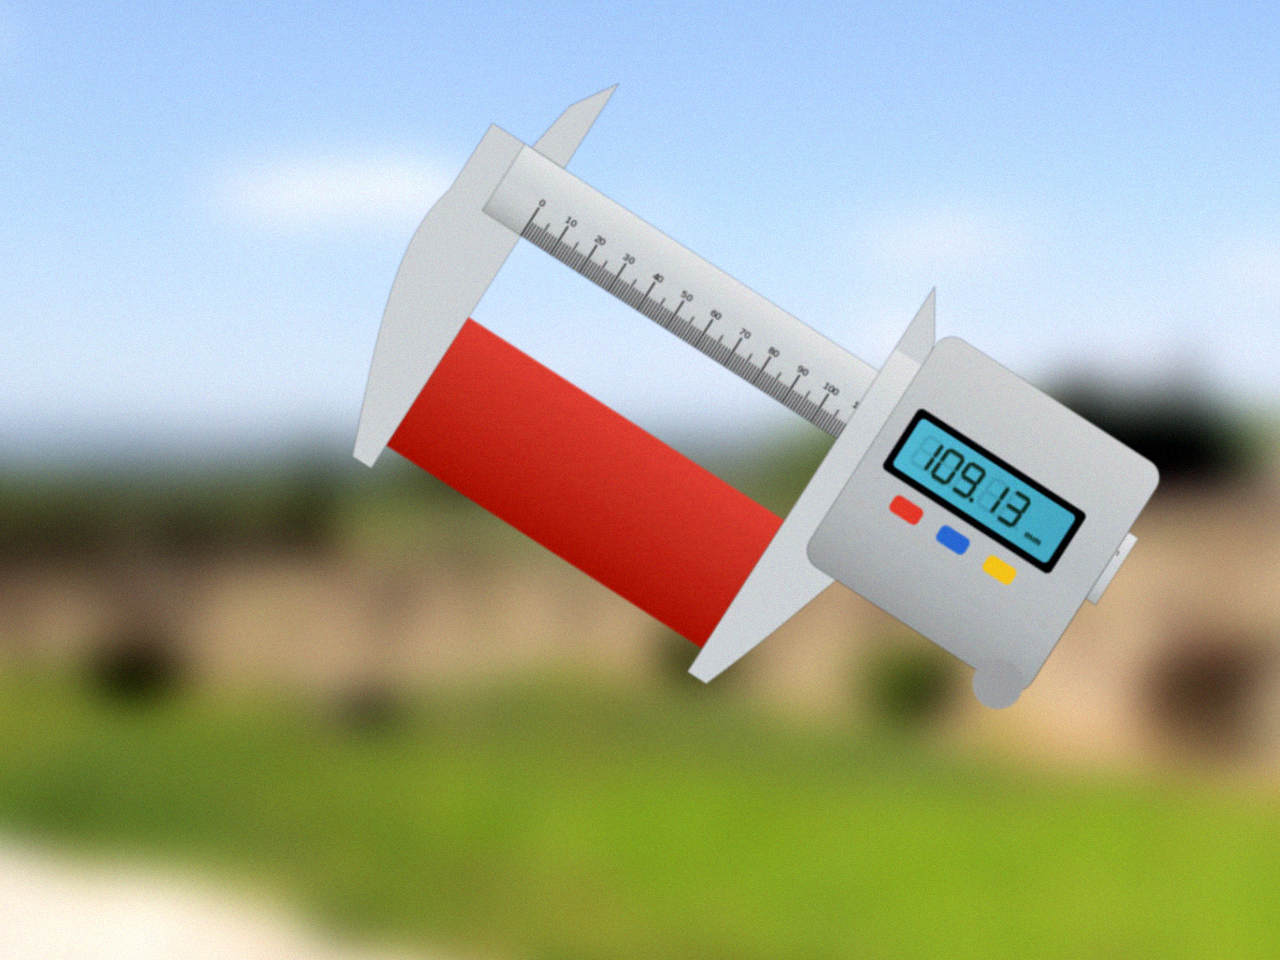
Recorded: 109.13 mm
